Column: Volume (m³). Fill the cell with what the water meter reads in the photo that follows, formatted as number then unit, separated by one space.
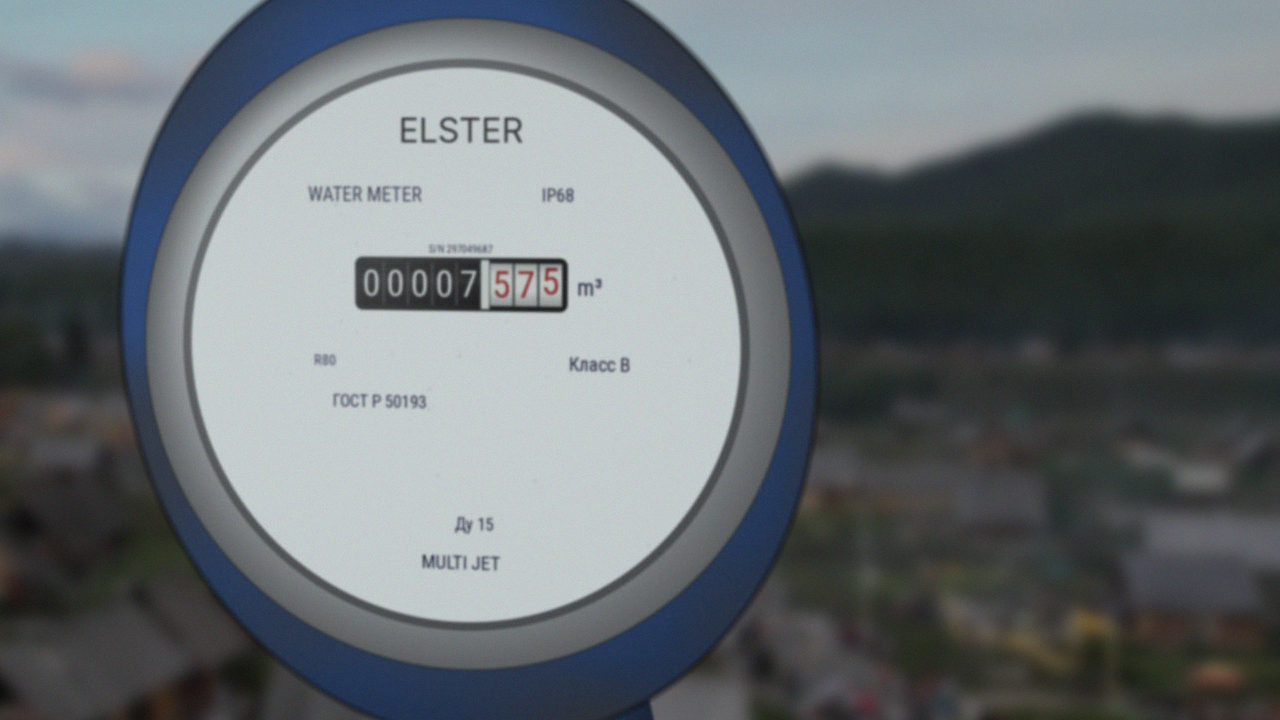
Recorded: 7.575 m³
